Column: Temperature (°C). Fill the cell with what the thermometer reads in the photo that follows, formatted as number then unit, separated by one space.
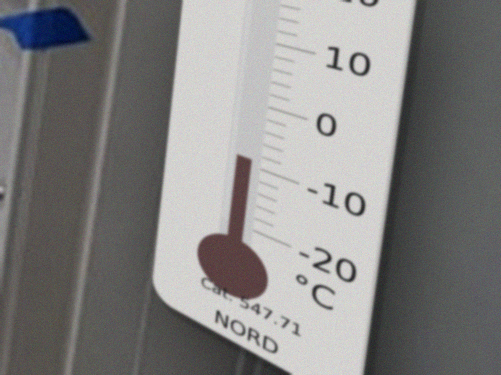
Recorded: -9 °C
